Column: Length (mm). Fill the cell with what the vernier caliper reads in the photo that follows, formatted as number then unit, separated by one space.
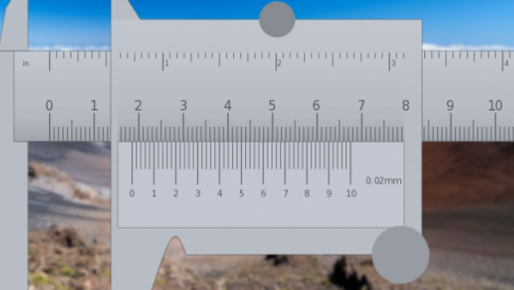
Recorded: 18.5 mm
